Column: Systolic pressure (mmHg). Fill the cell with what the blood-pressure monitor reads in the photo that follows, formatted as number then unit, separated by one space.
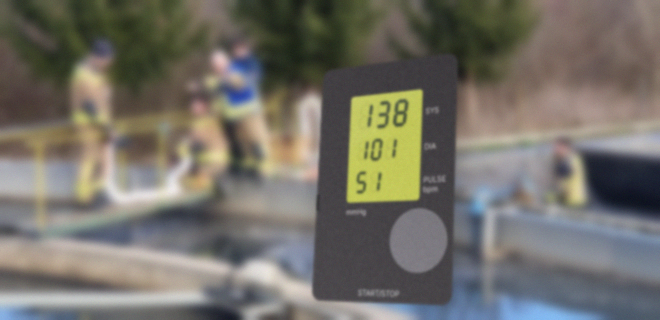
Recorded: 138 mmHg
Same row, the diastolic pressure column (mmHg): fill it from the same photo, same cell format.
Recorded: 101 mmHg
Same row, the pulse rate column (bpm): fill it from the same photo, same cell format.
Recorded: 51 bpm
